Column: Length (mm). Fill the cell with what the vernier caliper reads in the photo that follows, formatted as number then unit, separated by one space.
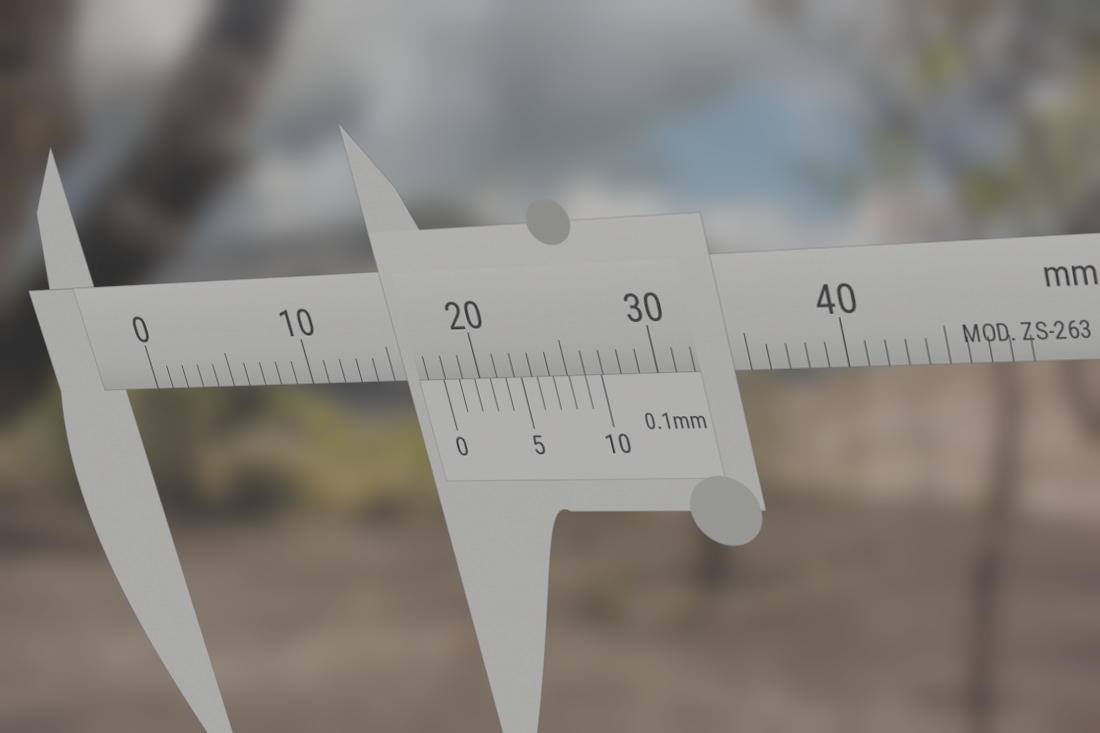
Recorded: 17.9 mm
